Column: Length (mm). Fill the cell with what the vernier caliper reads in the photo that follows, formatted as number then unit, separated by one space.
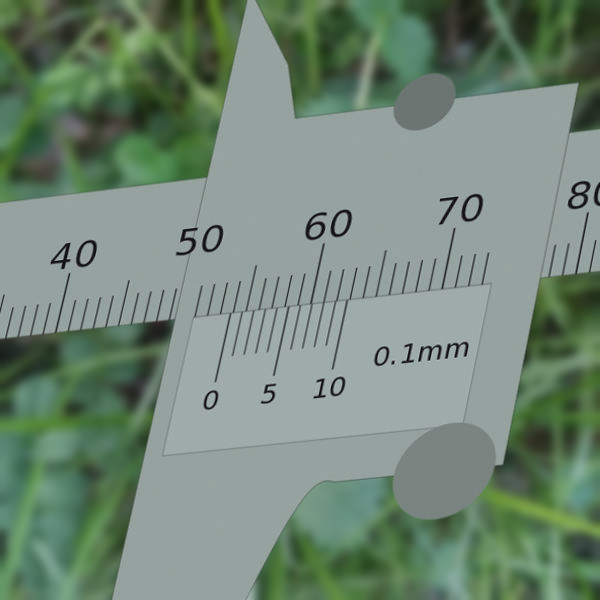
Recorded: 53.8 mm
